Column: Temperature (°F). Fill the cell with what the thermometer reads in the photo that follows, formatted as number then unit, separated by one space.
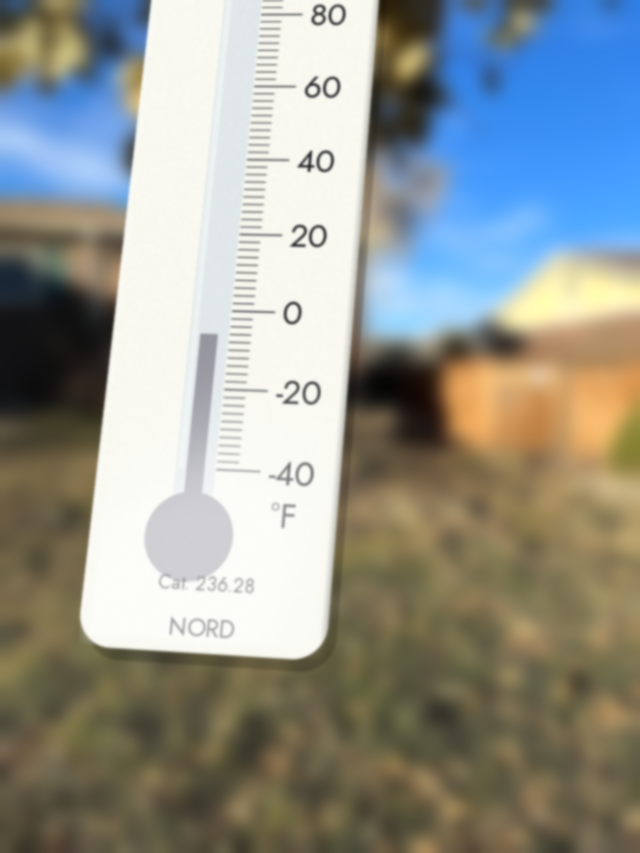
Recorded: -6 °F
